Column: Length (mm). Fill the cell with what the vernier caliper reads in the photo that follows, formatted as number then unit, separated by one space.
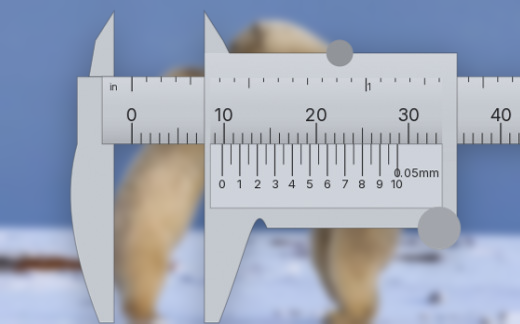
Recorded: 9.8 mm
